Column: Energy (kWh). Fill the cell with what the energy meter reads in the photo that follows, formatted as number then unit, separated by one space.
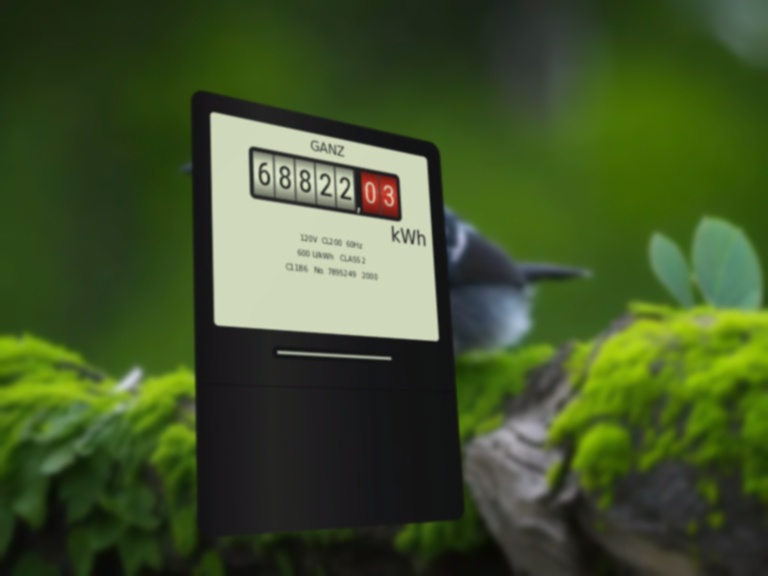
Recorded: 68822.03 kWh
